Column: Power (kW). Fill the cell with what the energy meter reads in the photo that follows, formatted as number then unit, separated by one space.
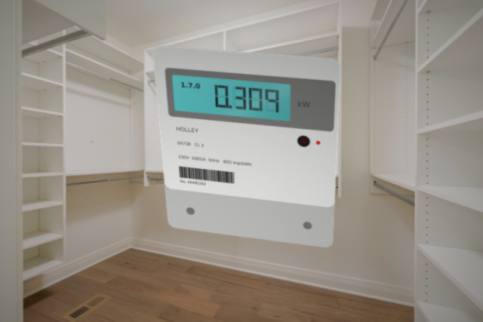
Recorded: 0.309 kW
